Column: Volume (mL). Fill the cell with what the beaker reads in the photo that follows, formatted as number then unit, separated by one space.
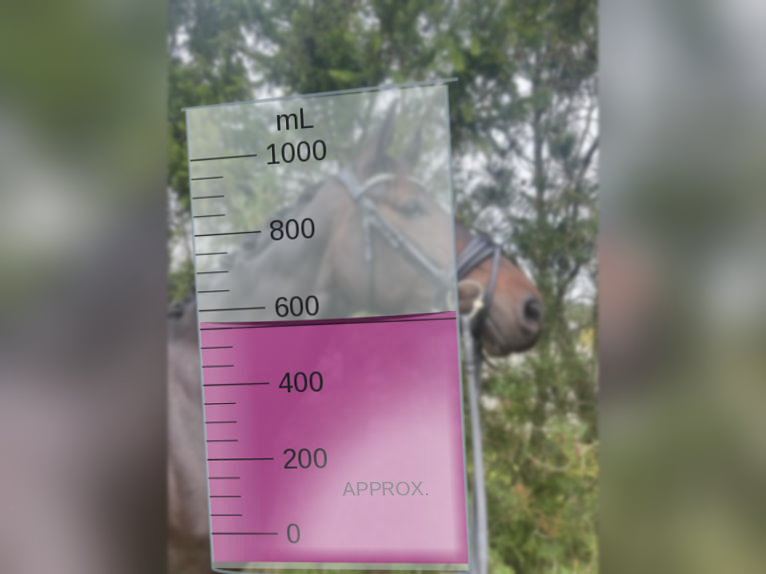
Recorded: 550 mL
